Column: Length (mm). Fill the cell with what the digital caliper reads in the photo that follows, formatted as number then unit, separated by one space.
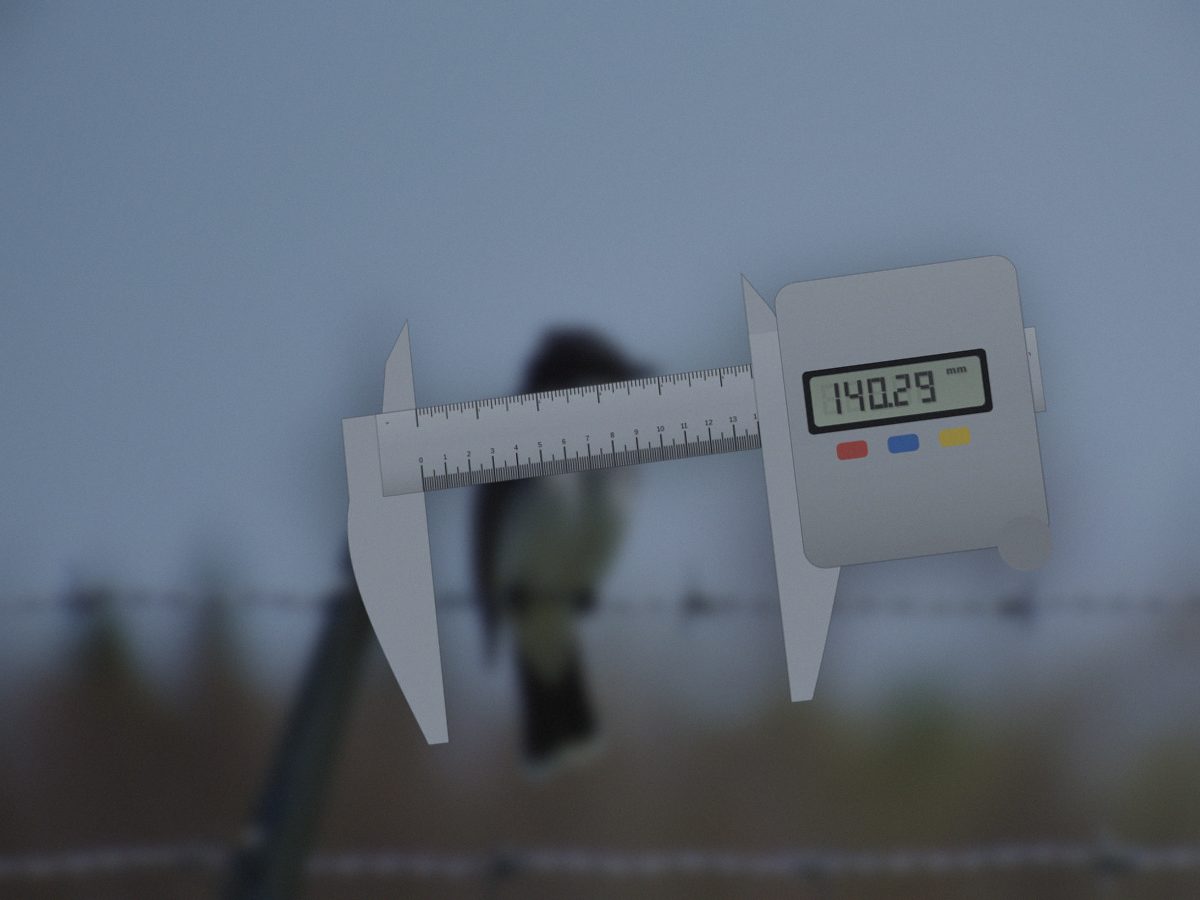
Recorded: 140.29 mm
